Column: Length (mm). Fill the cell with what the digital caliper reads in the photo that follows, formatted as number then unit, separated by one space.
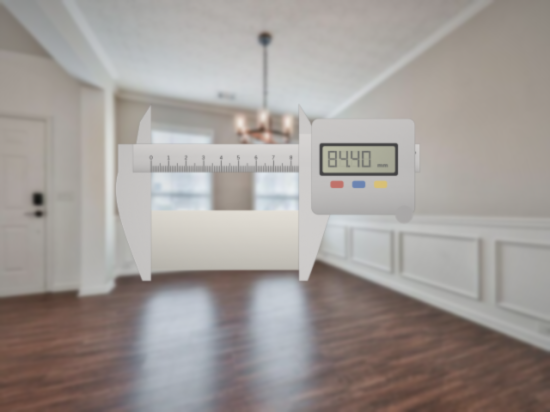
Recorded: 84.40 mm
